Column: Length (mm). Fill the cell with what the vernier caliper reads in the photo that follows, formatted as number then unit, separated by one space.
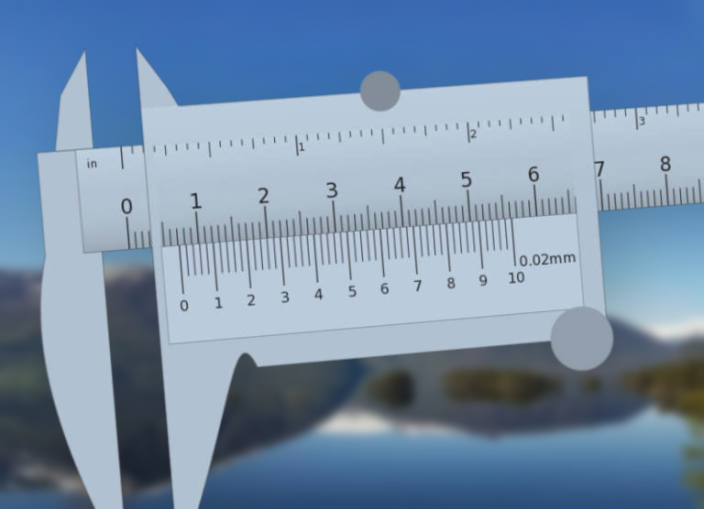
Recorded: 7.2 mm
